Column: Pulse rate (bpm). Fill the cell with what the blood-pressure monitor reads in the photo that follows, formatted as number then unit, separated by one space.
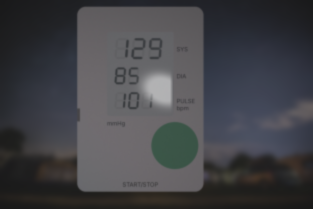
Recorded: 101 bpm
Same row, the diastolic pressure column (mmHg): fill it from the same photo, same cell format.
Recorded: 85 mmHg
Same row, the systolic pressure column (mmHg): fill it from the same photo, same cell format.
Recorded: 129 mmHg
